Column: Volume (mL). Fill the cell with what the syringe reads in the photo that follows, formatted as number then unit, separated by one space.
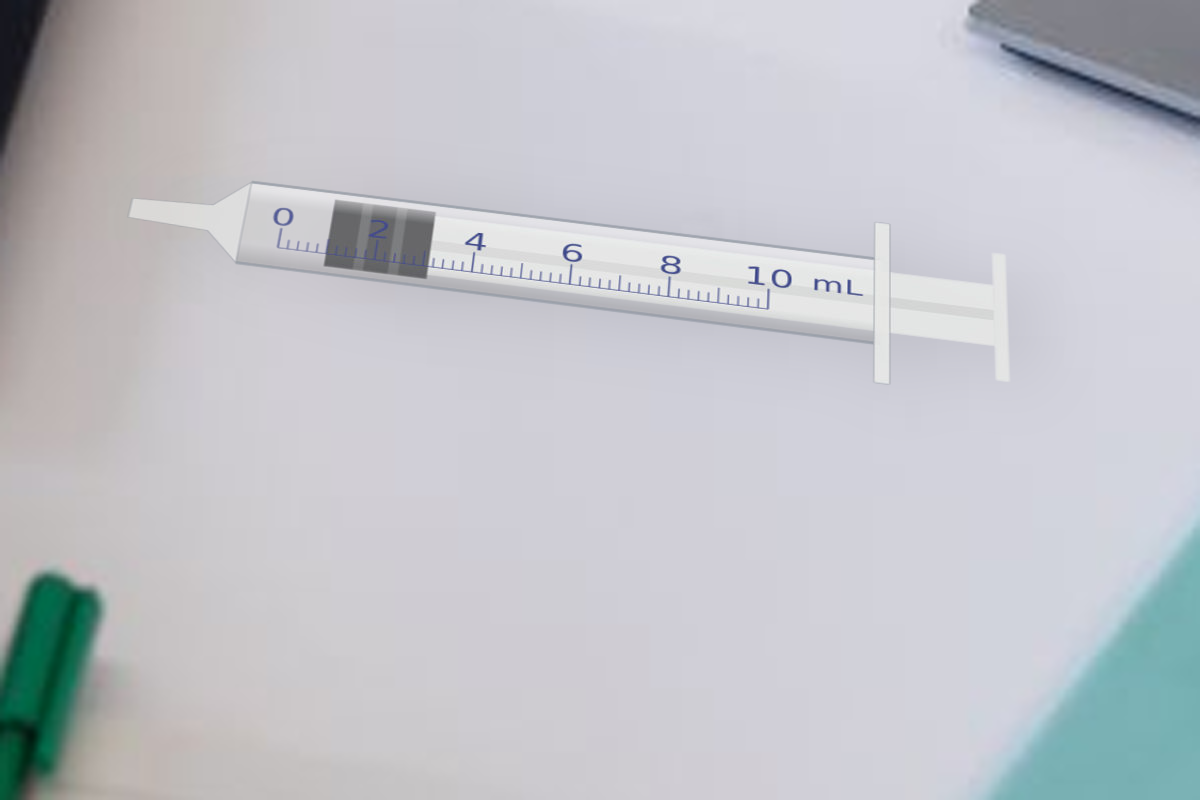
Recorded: 1 mL
